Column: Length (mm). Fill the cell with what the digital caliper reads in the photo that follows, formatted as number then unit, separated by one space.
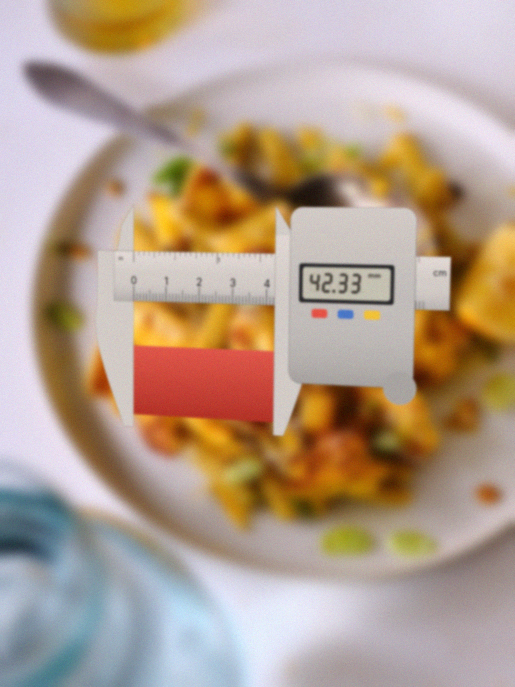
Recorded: 42.33 mm
